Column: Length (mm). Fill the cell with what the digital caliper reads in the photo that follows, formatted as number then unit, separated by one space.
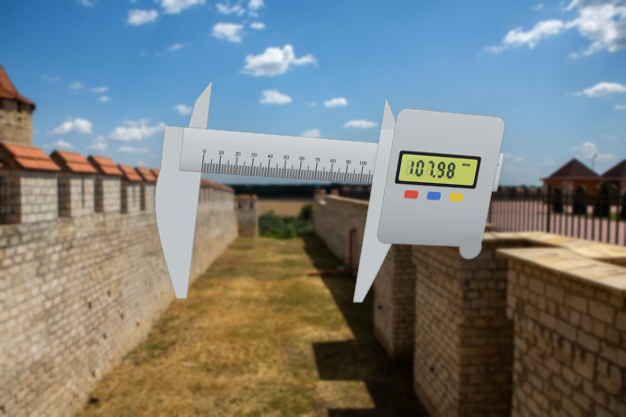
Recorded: 107.98 mm
